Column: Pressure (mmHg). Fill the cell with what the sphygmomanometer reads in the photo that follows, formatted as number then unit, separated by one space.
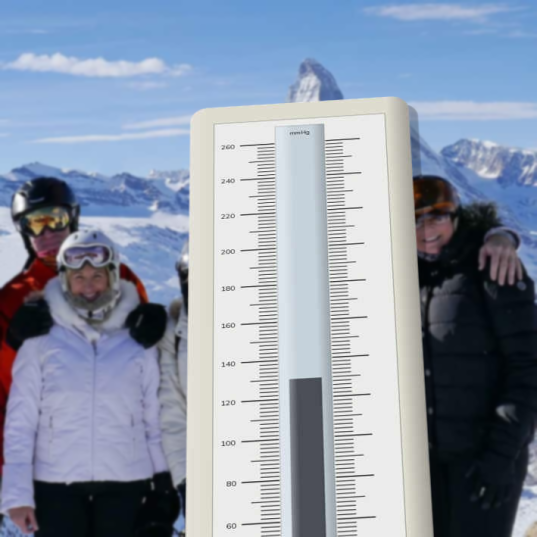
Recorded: 130 mmHg
